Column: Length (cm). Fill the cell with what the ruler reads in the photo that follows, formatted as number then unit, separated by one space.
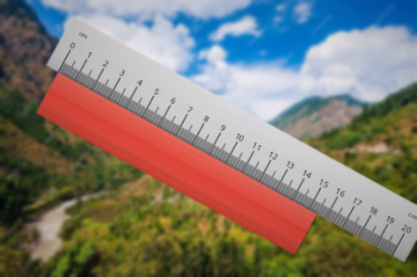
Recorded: 15.5 cm
